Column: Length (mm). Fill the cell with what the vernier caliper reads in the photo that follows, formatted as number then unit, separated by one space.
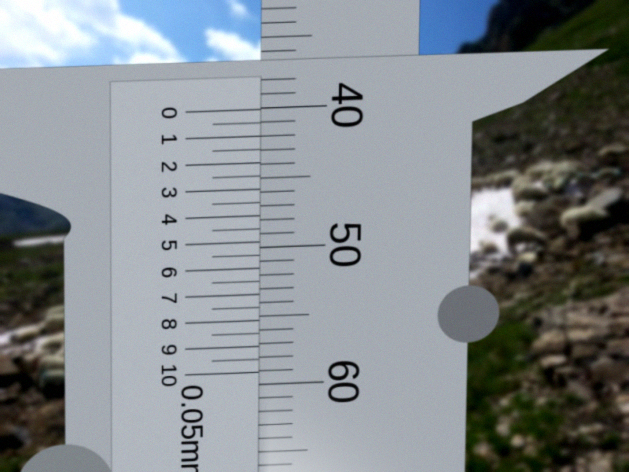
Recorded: 40.1 mm
